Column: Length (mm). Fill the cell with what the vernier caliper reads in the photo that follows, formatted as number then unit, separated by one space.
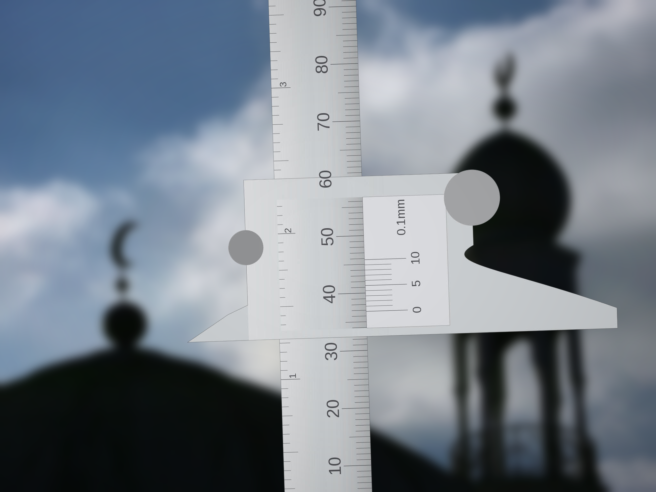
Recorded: 36.8 mm
